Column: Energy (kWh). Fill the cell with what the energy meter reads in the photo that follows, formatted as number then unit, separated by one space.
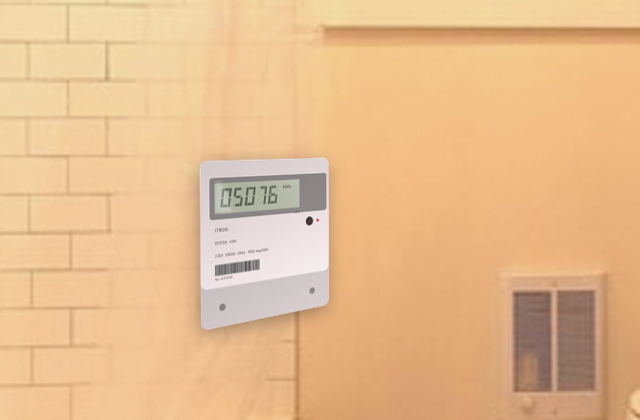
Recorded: 5076 kWh
